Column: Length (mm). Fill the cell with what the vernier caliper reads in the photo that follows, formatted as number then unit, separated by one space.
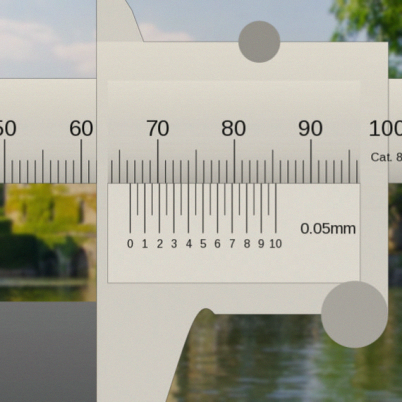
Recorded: 66.4 mm
